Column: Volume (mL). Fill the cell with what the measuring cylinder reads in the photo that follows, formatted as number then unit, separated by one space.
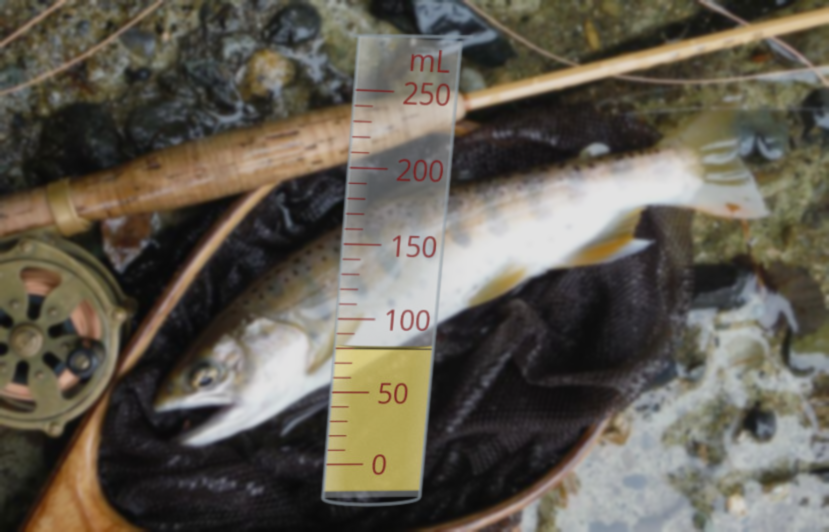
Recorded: 80 mL
